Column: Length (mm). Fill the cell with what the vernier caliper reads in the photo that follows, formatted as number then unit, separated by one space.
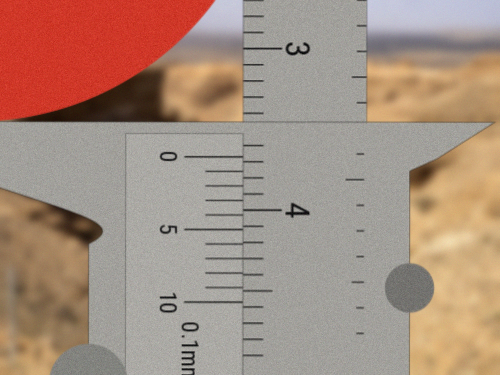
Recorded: 36.7 mm
